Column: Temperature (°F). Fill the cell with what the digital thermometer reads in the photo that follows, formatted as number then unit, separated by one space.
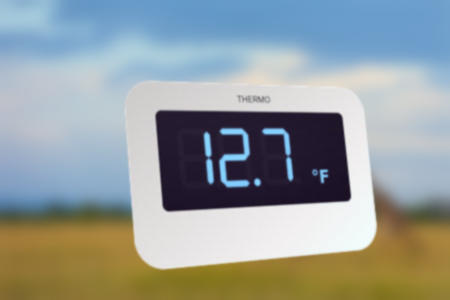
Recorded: 12.7 °F
